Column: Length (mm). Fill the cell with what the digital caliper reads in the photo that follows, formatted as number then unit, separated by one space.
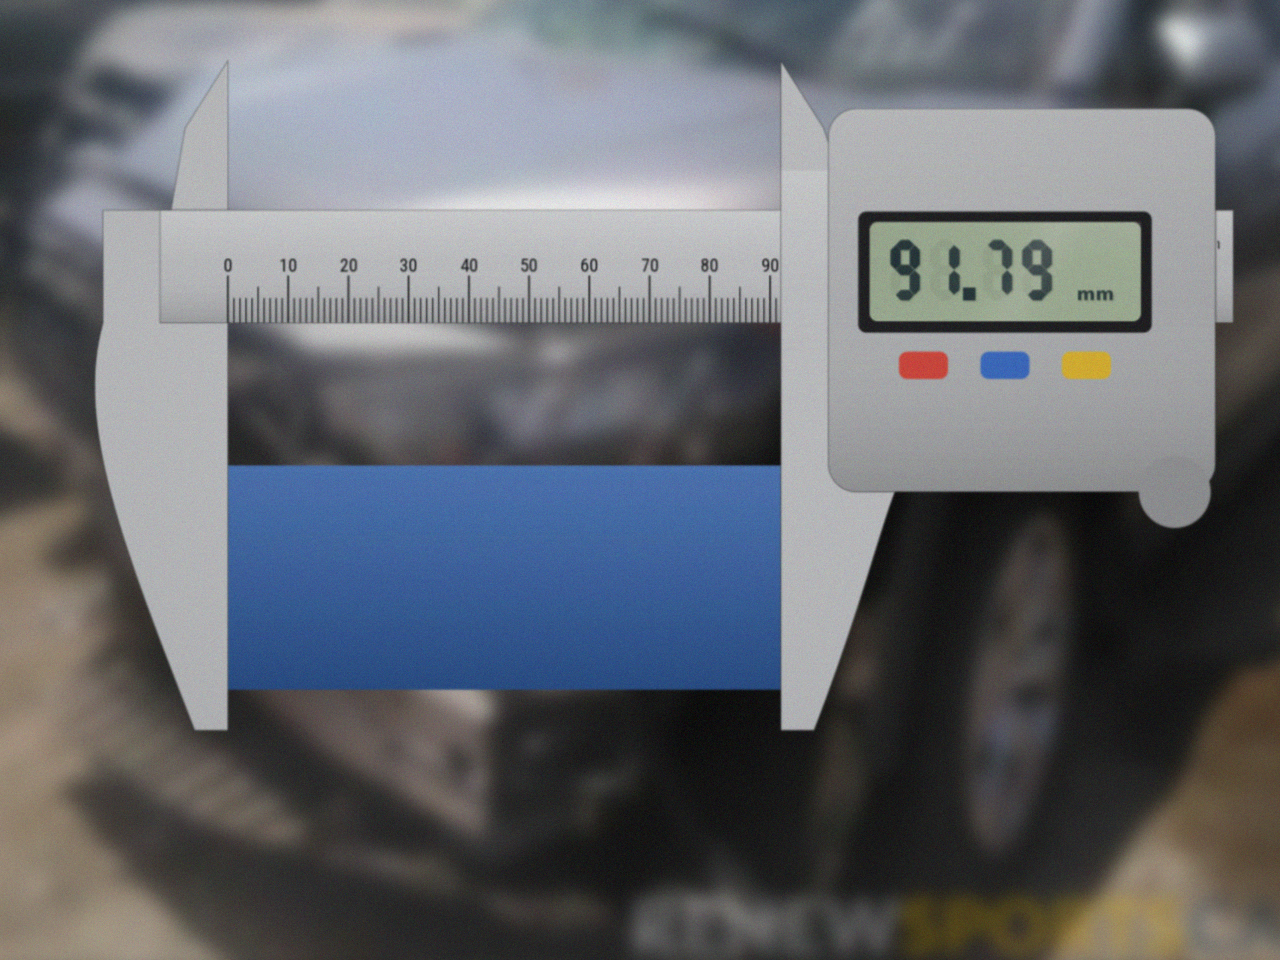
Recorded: 91.79 mm
